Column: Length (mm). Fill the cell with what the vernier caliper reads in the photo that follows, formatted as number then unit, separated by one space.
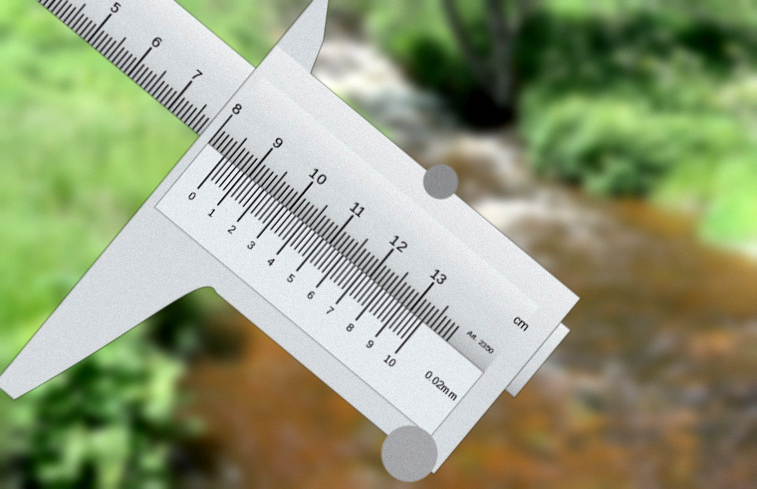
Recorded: 84.0 mm
